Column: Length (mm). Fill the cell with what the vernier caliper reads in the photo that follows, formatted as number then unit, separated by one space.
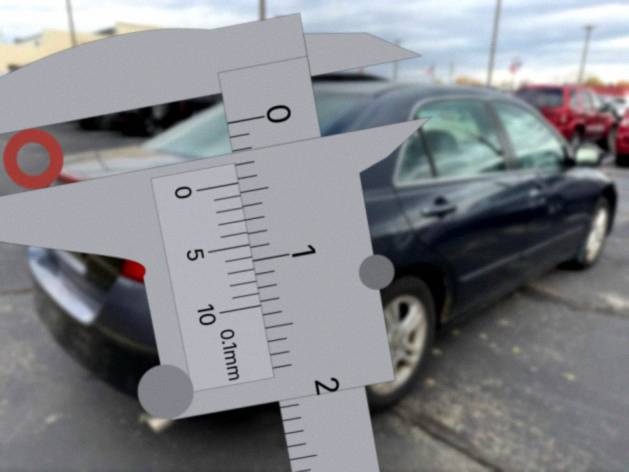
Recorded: 4.3 mm
